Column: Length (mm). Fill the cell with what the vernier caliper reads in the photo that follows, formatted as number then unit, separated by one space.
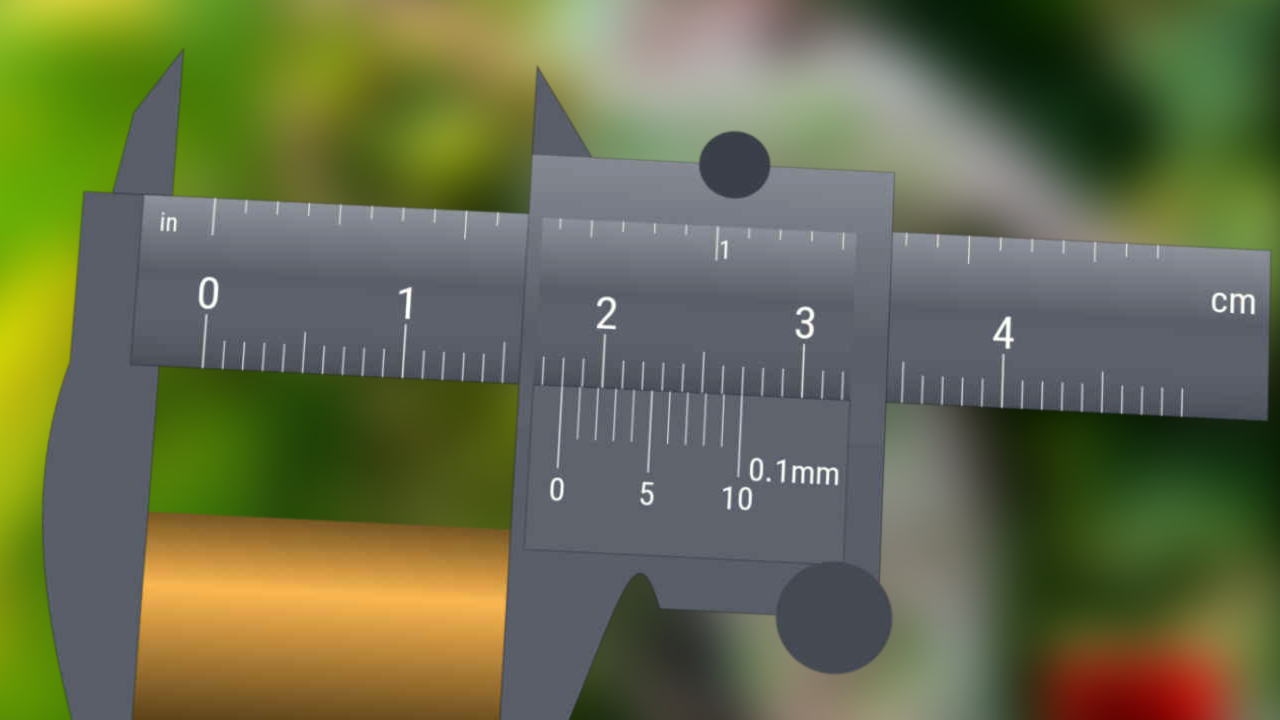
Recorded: 18.0 mm
